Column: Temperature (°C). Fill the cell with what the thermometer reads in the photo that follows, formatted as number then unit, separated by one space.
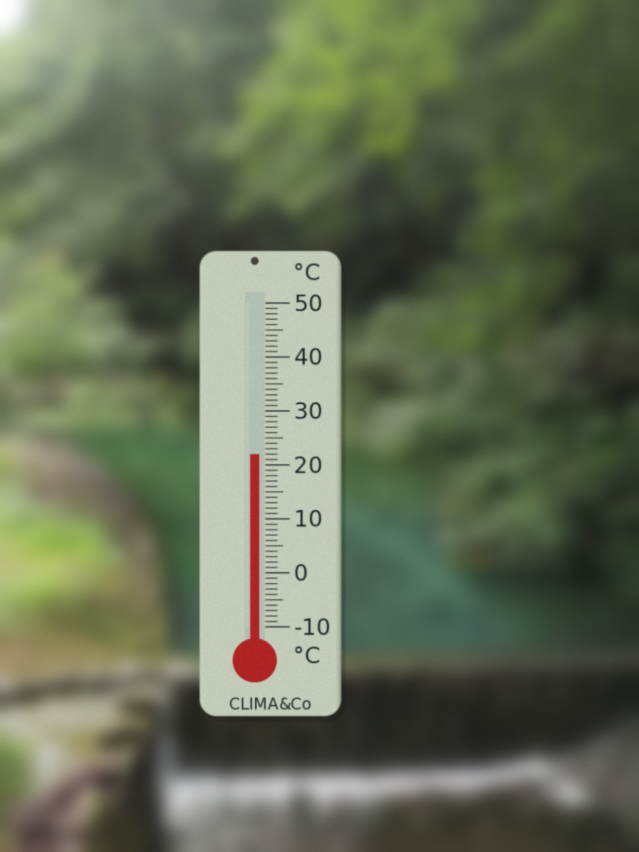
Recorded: 22 °C
